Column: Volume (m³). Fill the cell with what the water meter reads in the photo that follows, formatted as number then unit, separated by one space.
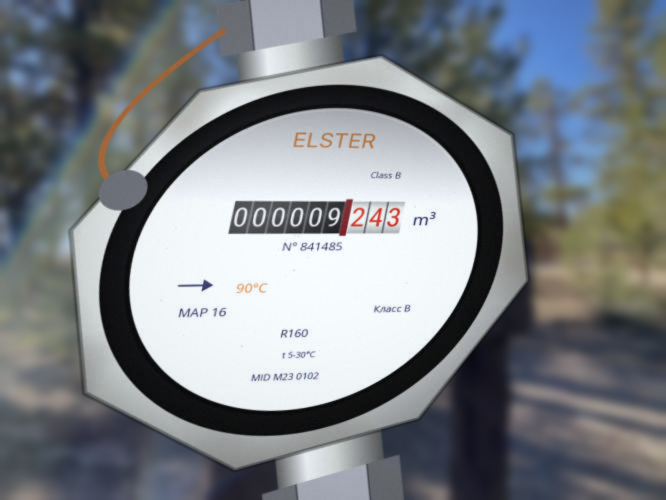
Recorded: 9.243 m³
